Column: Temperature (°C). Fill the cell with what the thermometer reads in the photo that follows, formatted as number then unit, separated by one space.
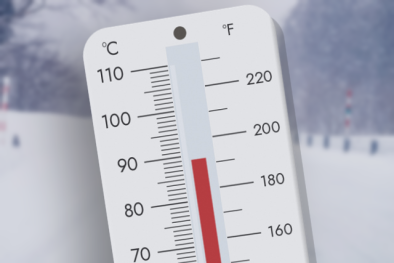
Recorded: 89 °C
